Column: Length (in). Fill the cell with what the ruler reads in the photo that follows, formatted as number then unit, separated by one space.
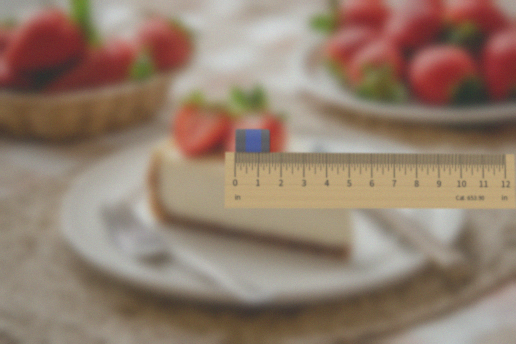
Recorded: 1.5 in
